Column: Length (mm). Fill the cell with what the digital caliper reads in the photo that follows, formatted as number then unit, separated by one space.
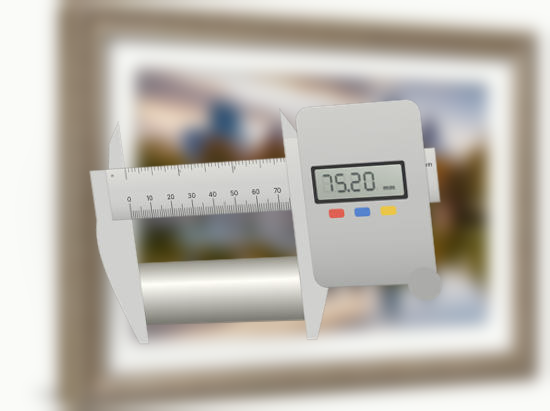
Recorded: 75.20 mm
